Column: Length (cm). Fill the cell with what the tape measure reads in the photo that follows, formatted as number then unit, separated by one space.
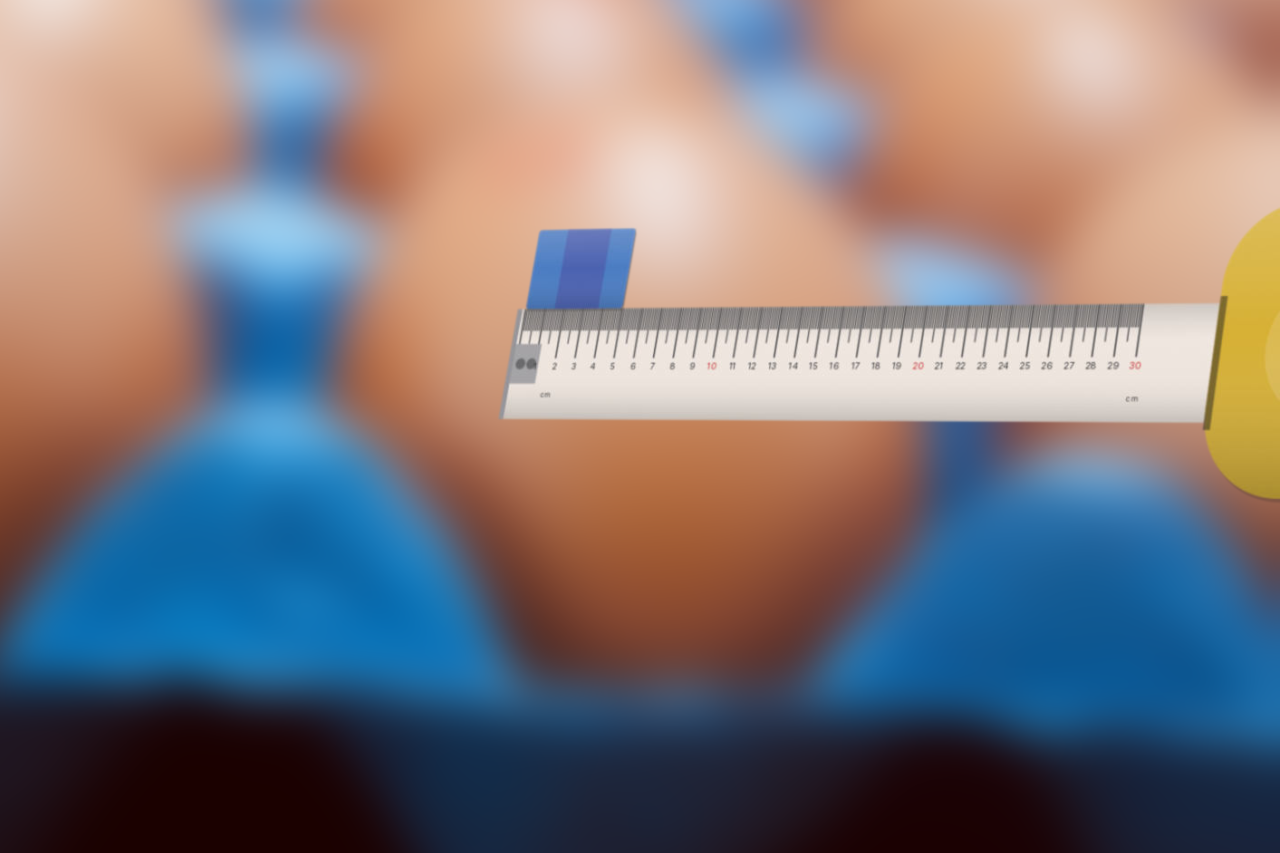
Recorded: 5 cm
